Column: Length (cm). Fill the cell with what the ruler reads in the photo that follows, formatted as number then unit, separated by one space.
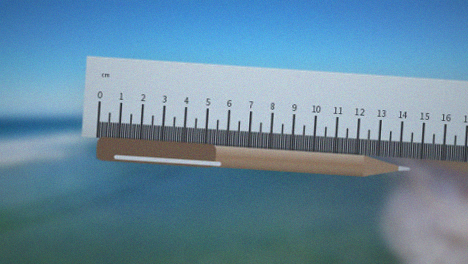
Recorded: 14.5 cm
